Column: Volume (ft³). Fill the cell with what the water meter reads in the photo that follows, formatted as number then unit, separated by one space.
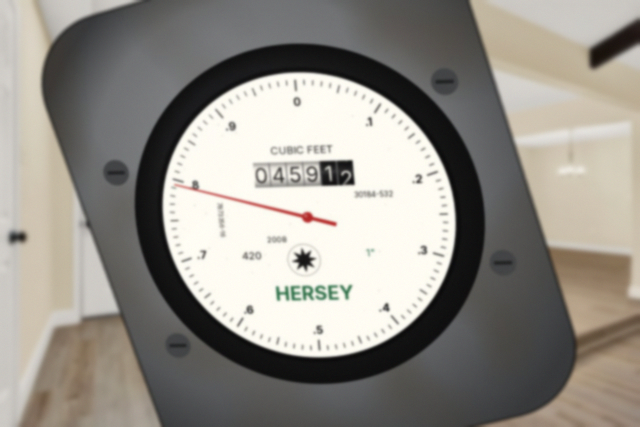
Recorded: 45911.79 ft³
